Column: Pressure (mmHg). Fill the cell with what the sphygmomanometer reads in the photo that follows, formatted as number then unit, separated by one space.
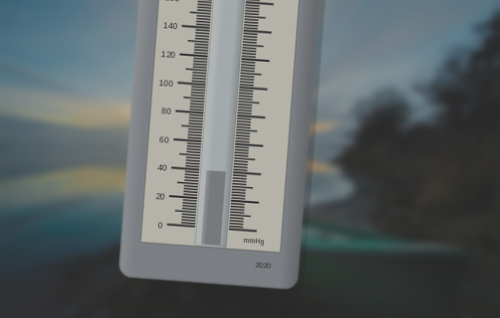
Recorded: 40 mmHg
